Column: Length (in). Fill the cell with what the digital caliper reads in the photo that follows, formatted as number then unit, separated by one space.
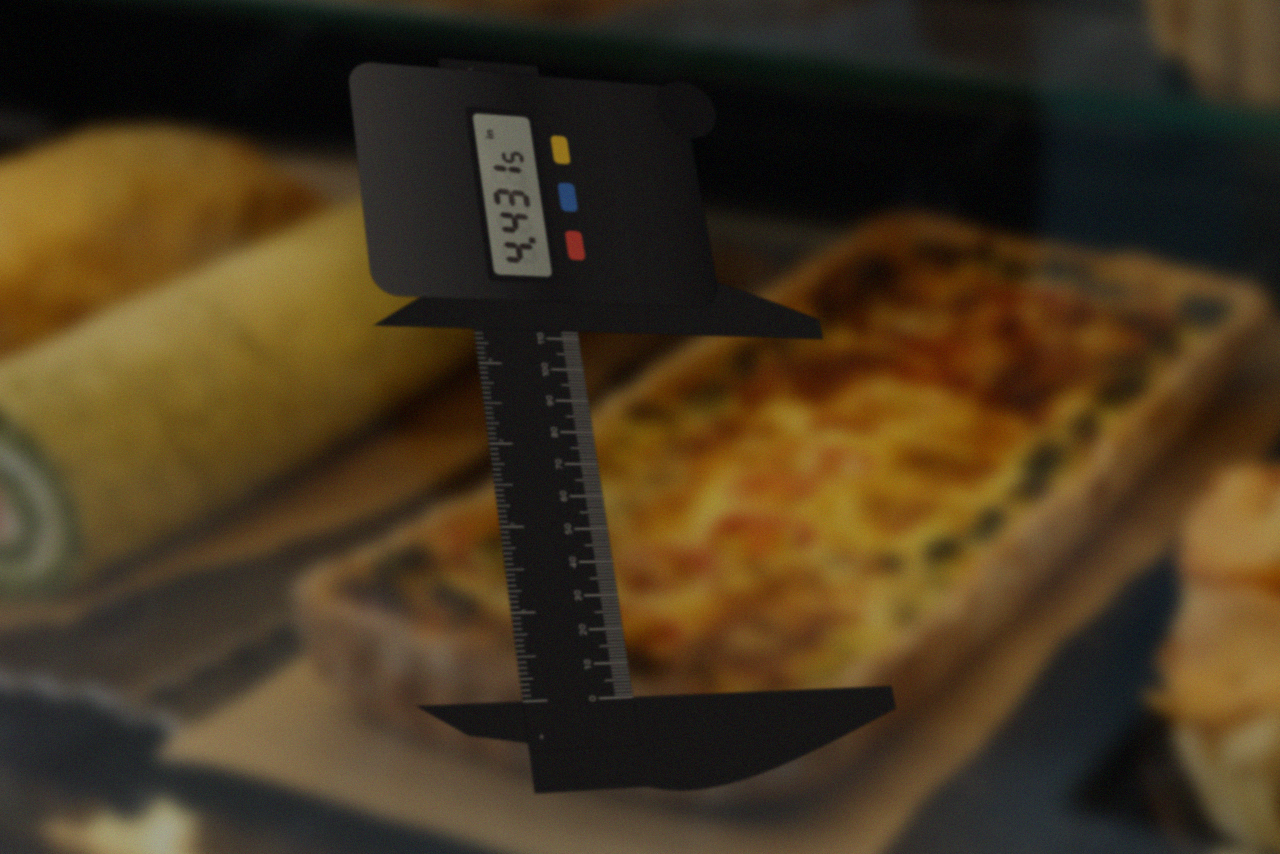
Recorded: 4.4315 in
